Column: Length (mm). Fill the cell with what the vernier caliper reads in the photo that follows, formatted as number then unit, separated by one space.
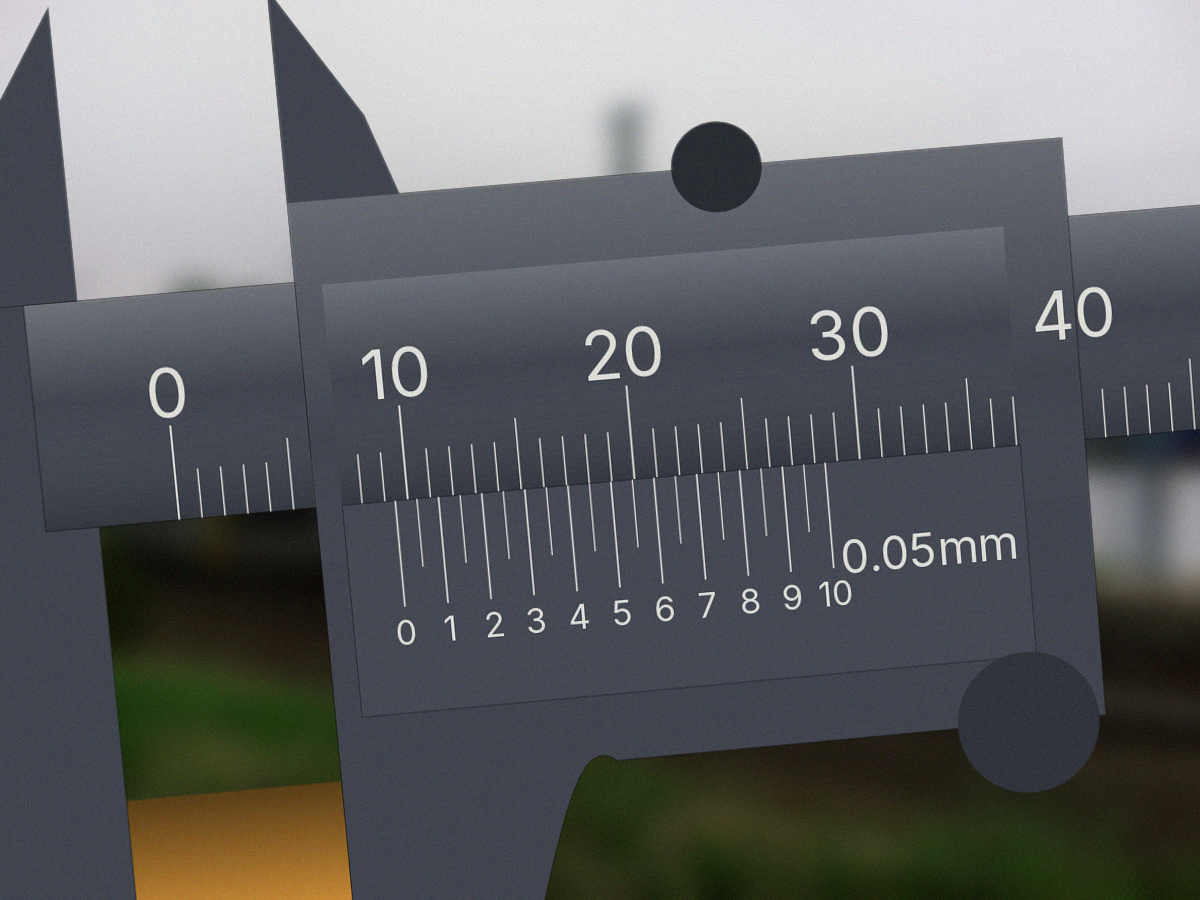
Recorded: 9.45 mm
